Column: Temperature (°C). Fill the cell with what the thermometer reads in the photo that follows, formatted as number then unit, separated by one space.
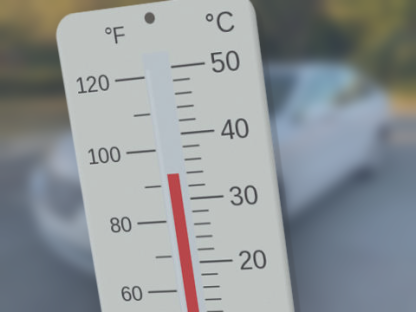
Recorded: 34 °C
